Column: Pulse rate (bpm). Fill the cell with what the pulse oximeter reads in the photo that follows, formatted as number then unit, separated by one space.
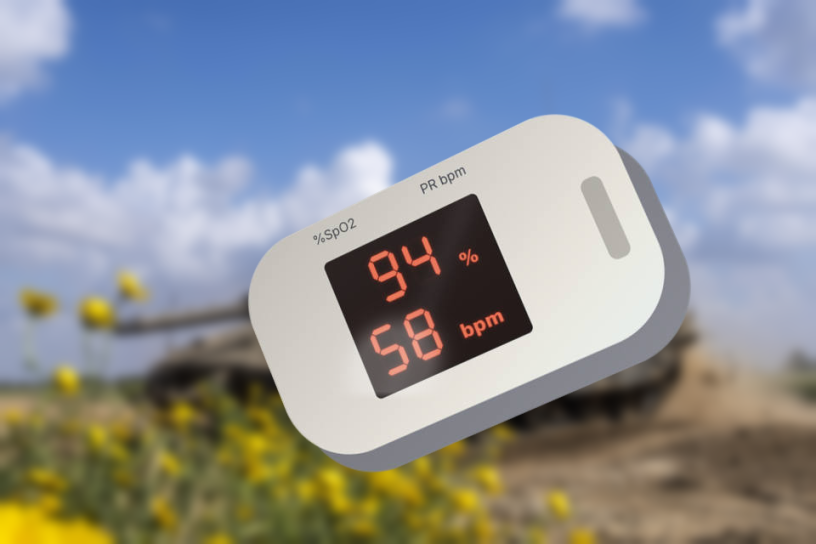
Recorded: 58 bpm
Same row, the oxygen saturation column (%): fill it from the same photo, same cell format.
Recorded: 94 %
